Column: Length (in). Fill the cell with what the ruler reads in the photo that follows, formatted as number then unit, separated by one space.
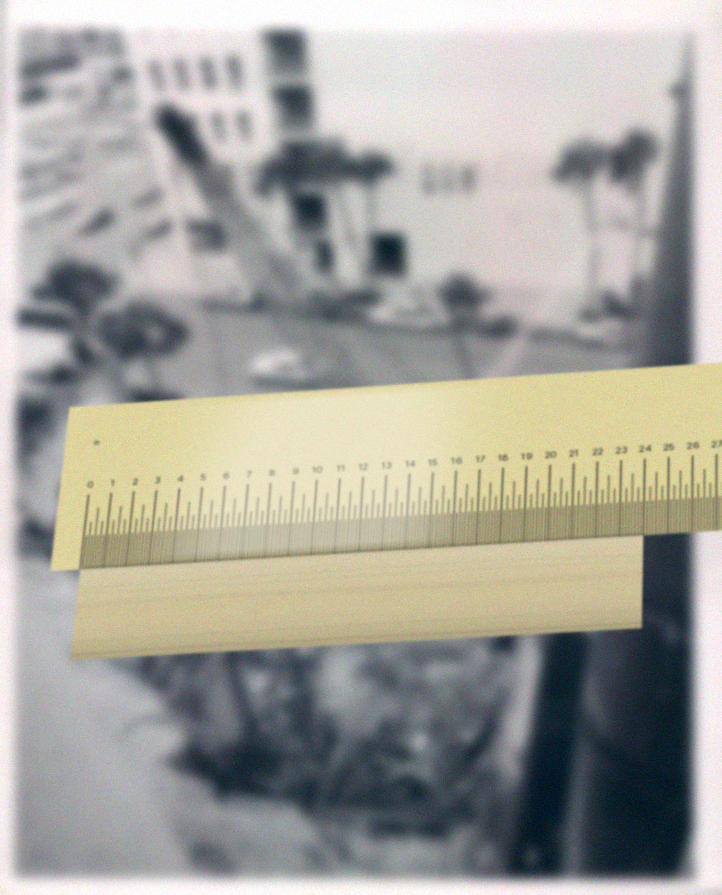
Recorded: 24 in
